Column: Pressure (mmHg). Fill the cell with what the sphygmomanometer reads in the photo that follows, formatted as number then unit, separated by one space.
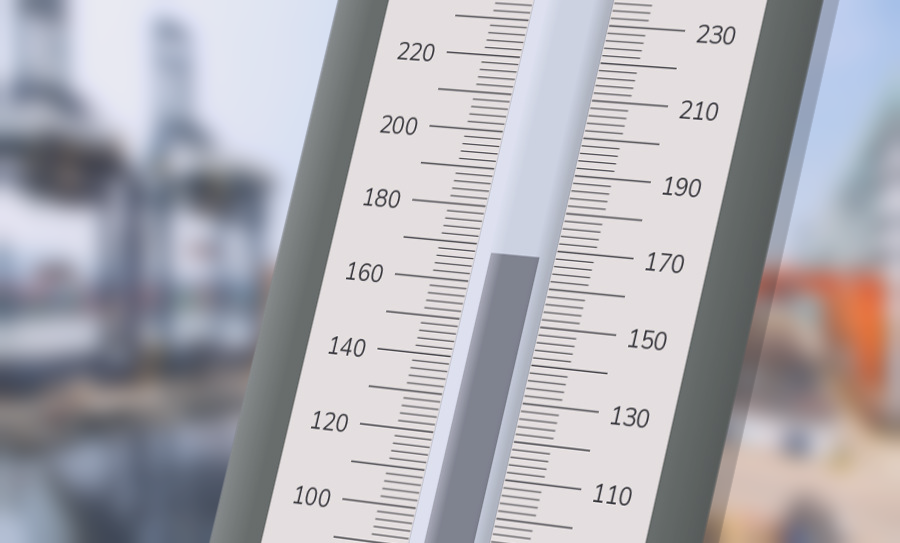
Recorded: 168 mmHg
